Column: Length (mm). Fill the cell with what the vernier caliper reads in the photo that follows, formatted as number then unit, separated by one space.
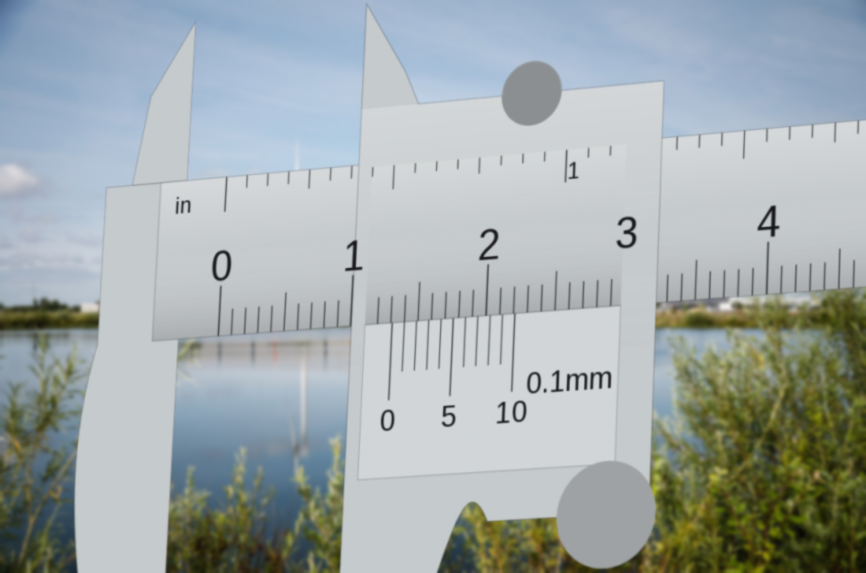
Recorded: 13.1 mm
